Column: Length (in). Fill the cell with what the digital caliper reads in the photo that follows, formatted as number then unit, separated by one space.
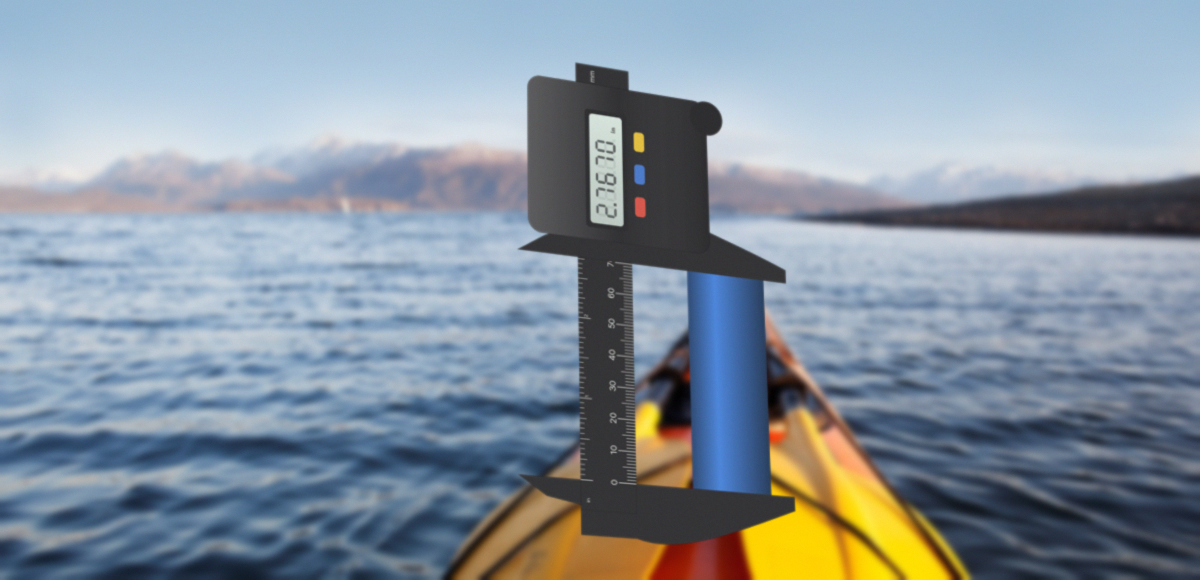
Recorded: 2.7670 in
